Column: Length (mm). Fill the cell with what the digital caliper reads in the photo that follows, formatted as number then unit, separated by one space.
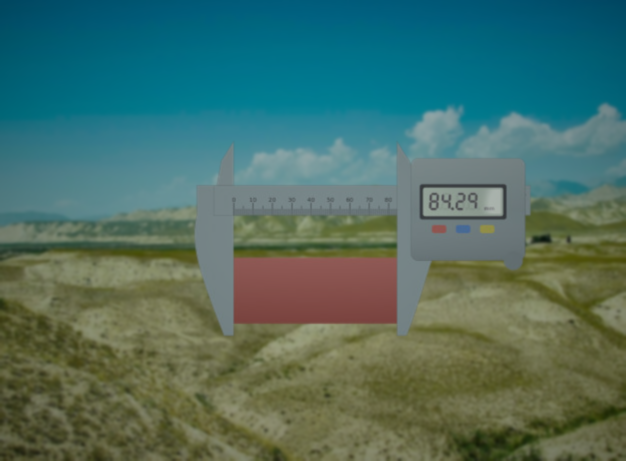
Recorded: 84.29 mm
